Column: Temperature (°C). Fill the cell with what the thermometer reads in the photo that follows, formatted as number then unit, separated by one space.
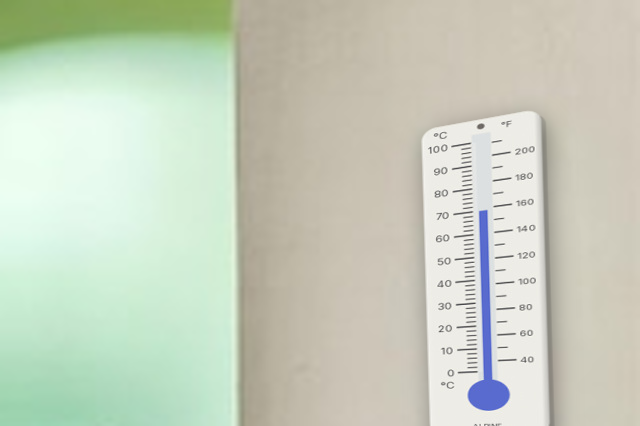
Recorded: 70 °C
